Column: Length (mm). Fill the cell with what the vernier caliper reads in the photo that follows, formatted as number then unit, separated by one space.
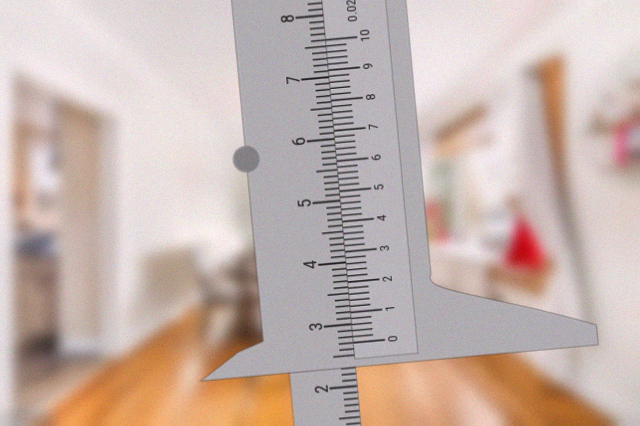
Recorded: 27.0 mm
